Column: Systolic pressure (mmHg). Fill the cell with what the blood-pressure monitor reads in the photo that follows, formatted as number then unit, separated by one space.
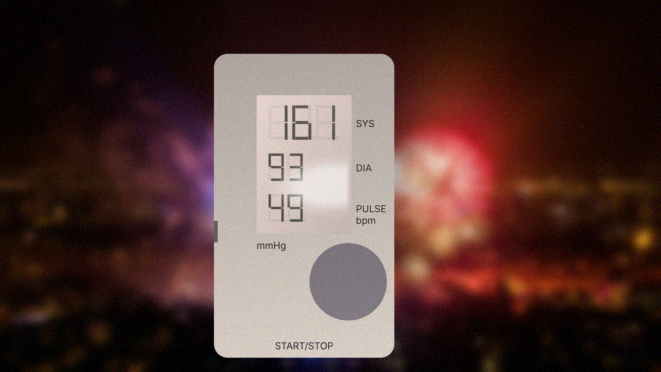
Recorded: 161 mmHg
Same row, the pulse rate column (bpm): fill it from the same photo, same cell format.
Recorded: 49 bpm
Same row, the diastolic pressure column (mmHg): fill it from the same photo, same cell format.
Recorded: 93 mmHg
